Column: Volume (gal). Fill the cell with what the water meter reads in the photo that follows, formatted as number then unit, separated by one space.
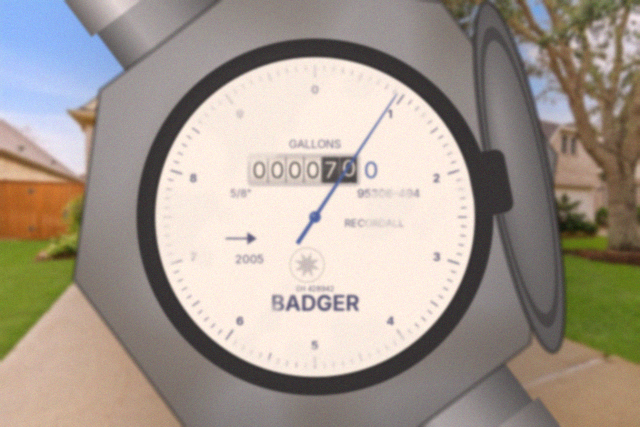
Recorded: 700.9 gal
